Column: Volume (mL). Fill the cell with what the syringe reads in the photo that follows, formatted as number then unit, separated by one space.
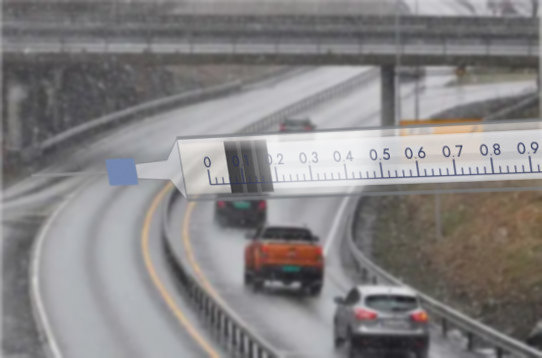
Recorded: 0.06 mL
